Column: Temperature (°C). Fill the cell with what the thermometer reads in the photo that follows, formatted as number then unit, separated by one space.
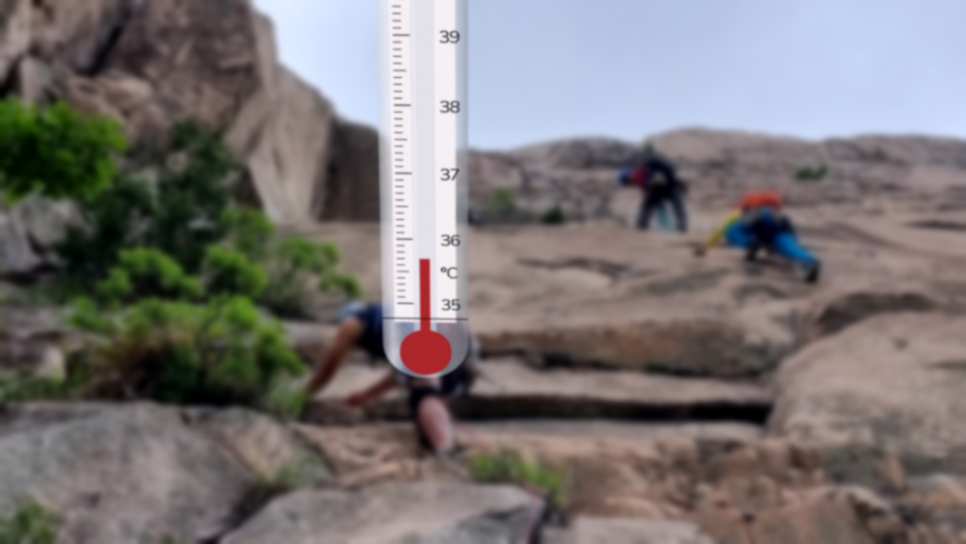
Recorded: 35.7 °C
